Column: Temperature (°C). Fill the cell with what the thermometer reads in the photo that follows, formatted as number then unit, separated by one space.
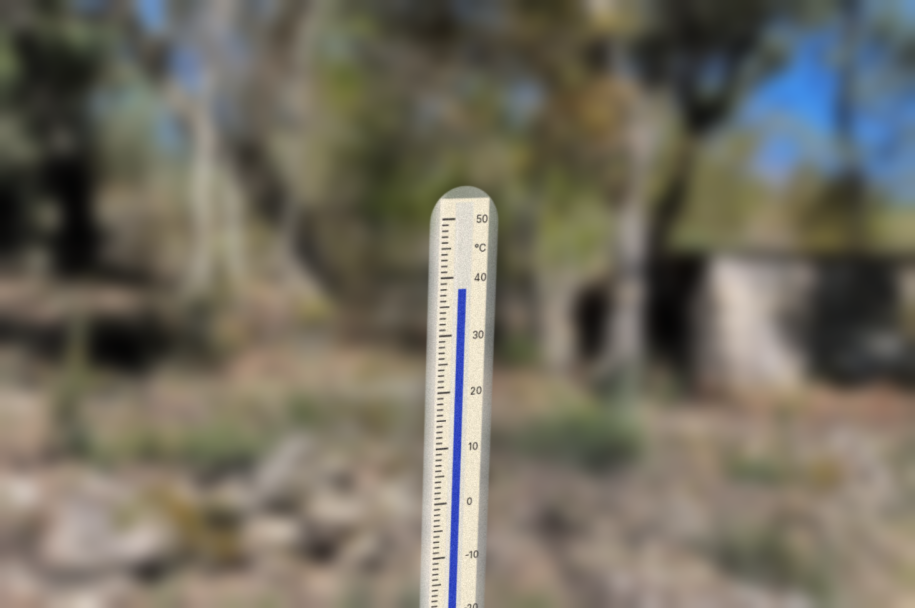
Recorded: 38 °C
